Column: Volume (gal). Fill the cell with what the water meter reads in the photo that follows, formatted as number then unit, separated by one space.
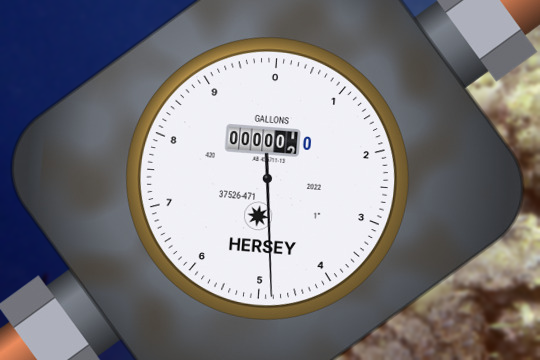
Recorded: 14.8 gal
